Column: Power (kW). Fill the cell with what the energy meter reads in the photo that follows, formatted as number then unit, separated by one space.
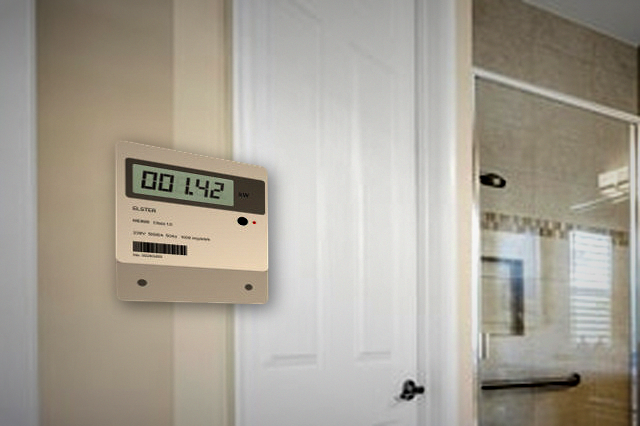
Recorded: 1.42 kW
